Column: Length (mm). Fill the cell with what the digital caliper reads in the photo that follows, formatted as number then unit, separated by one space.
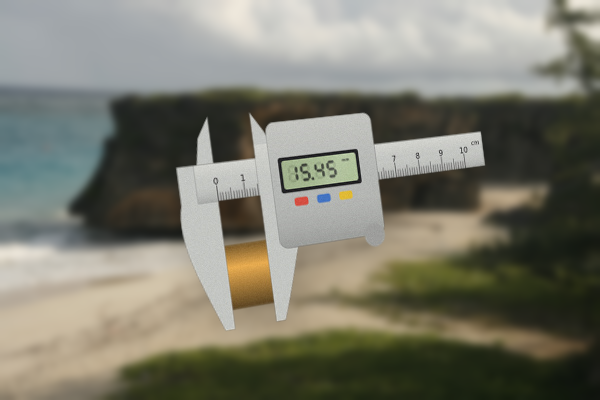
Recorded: 15.45 mm
